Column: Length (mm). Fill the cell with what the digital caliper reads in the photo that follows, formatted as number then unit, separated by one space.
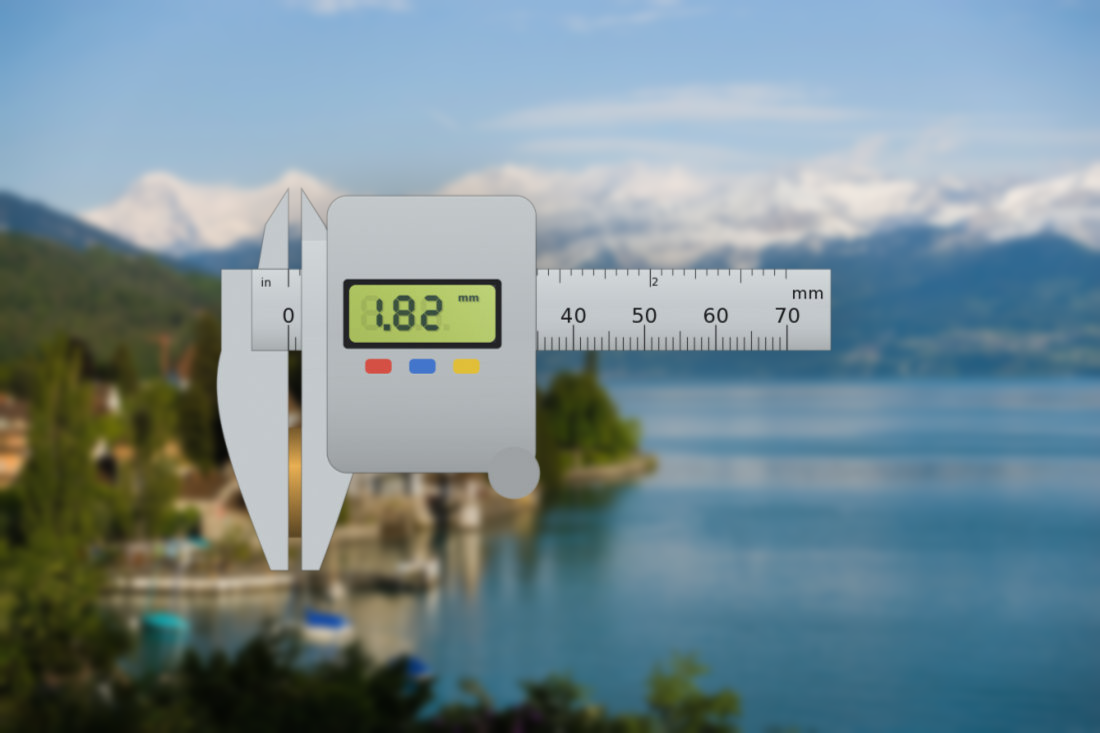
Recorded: 1.82 mm
